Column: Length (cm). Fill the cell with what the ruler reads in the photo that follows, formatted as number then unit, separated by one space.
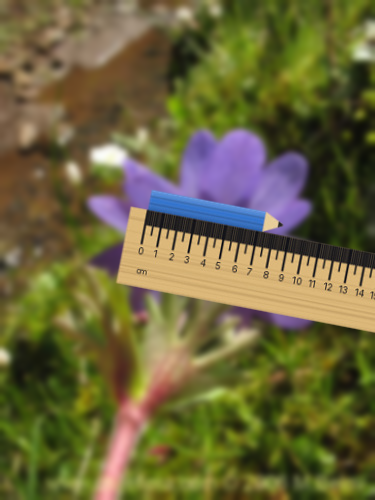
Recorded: 8.5 cm
